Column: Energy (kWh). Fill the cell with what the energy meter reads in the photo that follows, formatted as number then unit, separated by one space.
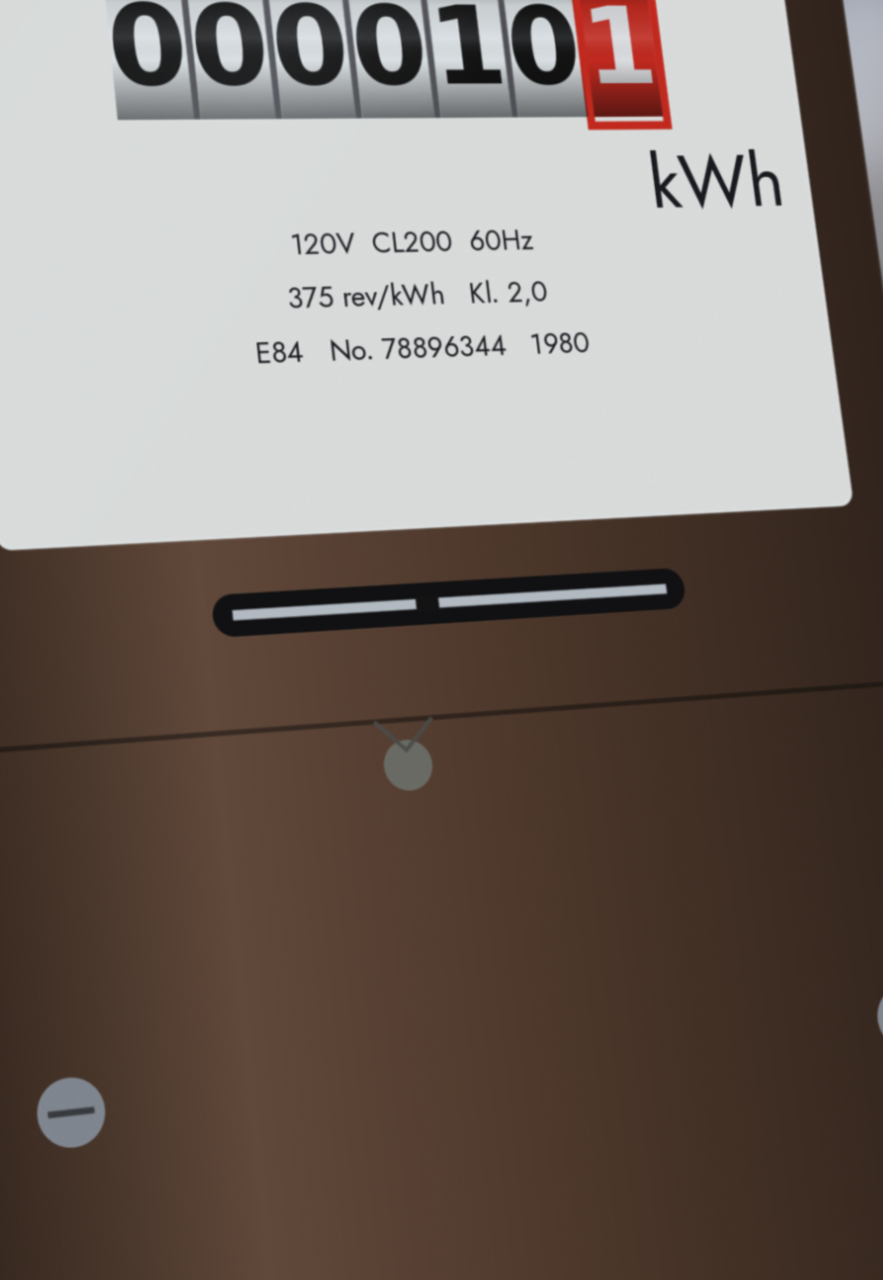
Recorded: 10.1 kWh
